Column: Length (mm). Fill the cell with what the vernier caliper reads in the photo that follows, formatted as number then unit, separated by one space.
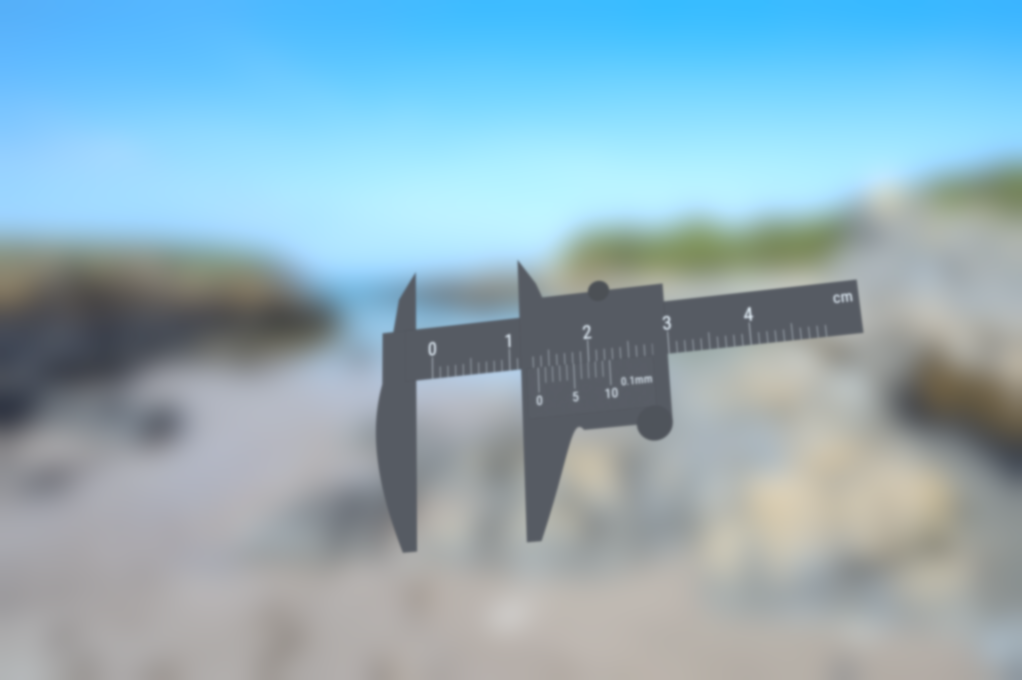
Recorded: 13.6 mm
